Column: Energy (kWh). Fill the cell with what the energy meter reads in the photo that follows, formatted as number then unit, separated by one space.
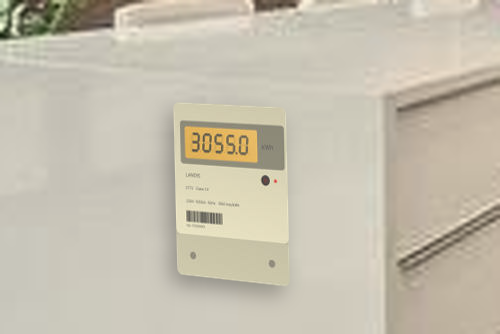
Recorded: 3055.0 kWh
